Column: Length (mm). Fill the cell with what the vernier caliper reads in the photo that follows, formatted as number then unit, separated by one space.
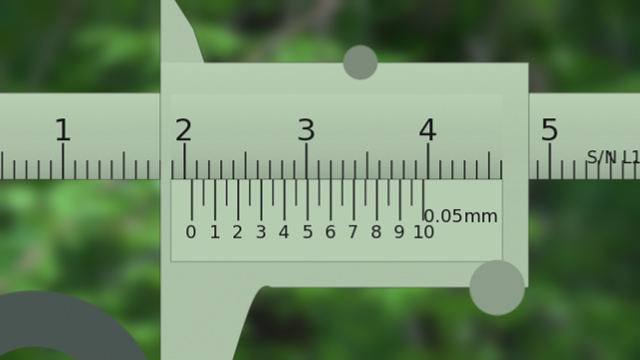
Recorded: 20.6 mm
